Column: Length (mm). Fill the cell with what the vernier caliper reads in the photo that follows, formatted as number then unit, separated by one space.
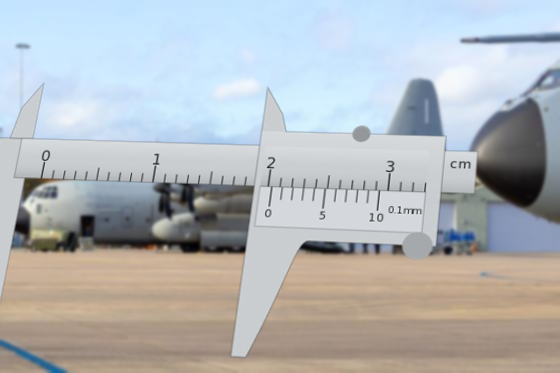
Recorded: 20.3 mm
